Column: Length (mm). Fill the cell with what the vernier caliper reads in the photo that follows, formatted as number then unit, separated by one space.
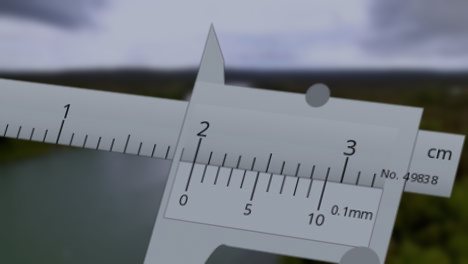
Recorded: 20.0 mm
